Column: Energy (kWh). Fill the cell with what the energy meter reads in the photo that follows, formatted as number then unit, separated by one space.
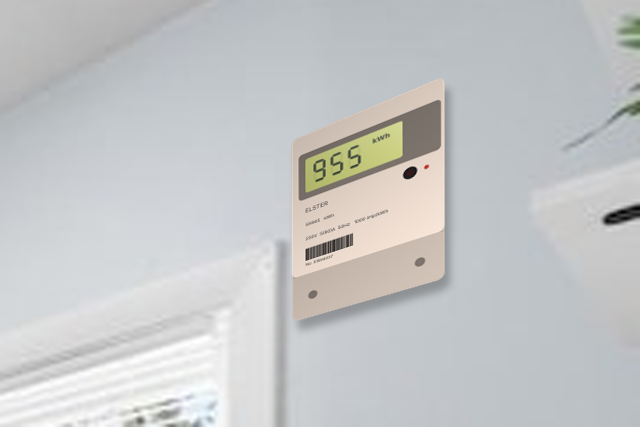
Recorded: 955 kWh
